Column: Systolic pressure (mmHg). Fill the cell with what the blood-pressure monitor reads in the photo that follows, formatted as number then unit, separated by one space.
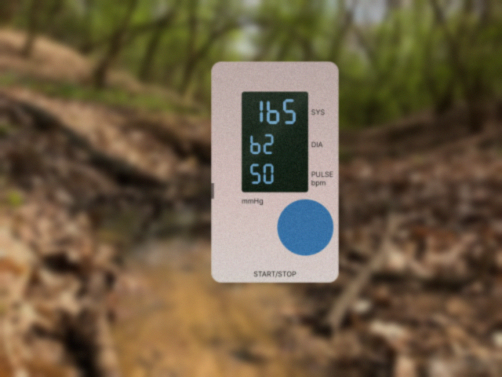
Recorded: 165 mmHg
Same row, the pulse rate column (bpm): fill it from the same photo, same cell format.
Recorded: 50 bpm
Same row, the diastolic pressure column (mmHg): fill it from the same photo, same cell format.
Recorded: 62 mmHg
